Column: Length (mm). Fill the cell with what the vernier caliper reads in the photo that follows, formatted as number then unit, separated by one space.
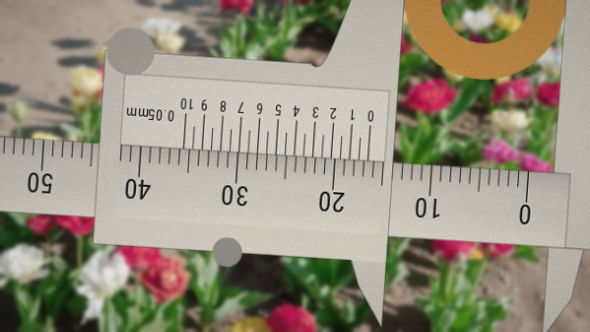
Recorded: 16.6 mm
